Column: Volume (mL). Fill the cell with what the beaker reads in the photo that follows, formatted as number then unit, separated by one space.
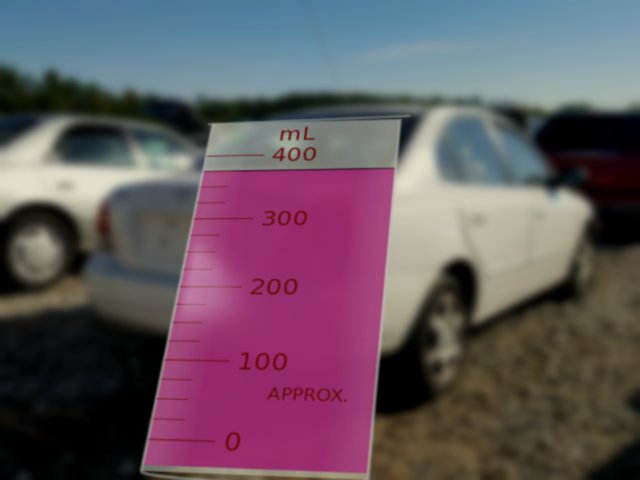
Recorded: 375 mL
